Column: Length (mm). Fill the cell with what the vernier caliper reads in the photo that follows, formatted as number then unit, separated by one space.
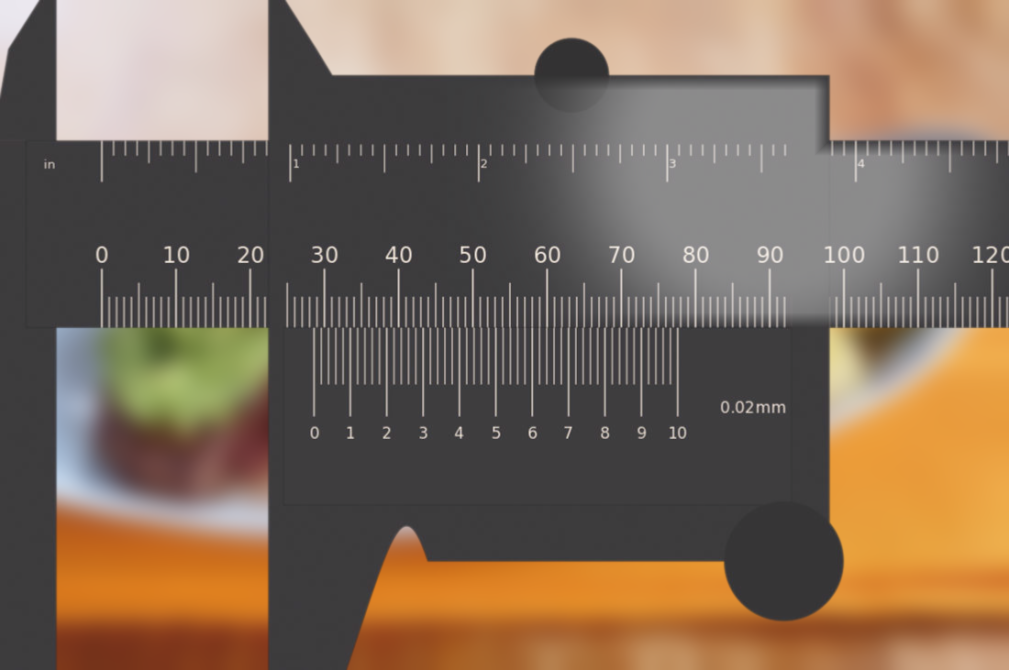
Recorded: 28.6 mm
